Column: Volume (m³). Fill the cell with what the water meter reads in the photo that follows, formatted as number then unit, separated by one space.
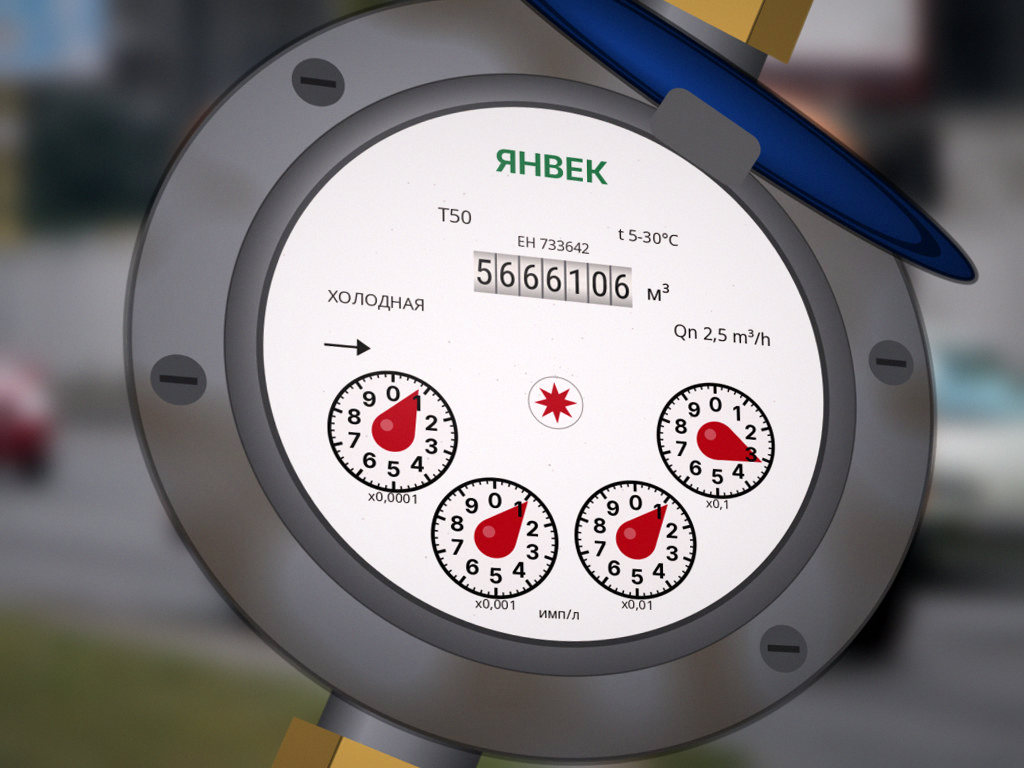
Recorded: 5666106.3110 m³
